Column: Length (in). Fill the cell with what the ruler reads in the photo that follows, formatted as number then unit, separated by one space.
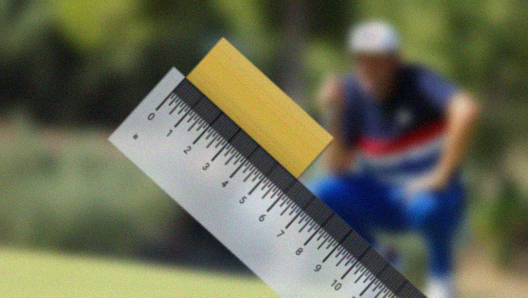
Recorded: 6 in
